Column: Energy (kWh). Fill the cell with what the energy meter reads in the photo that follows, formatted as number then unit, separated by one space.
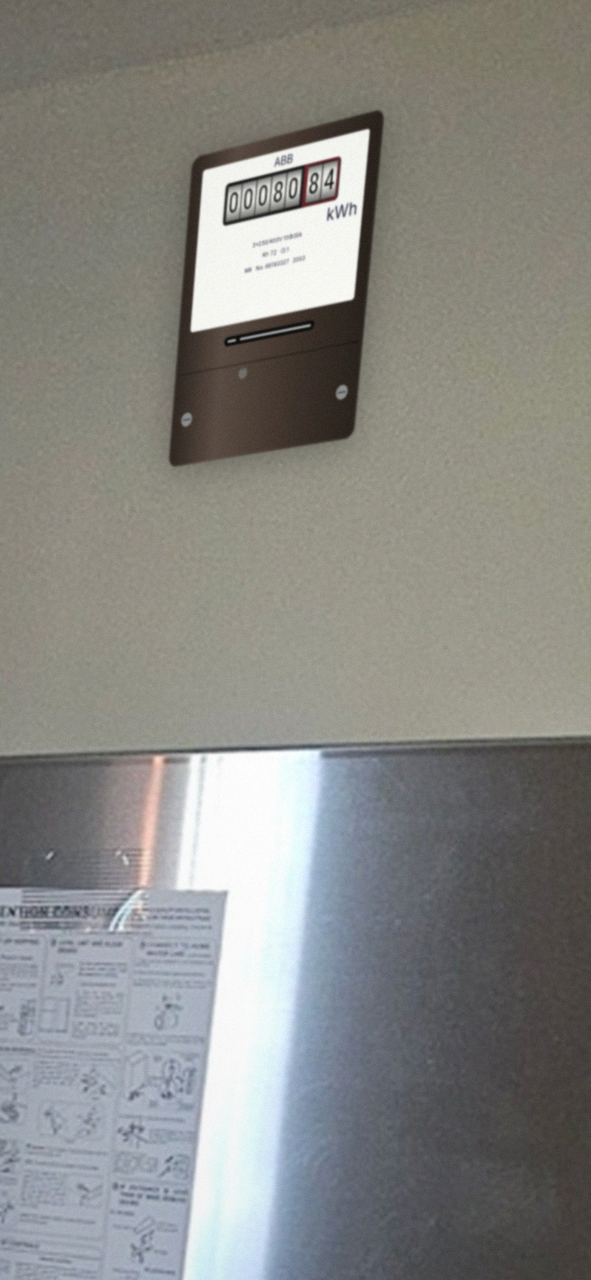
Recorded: 80.84 kWh
